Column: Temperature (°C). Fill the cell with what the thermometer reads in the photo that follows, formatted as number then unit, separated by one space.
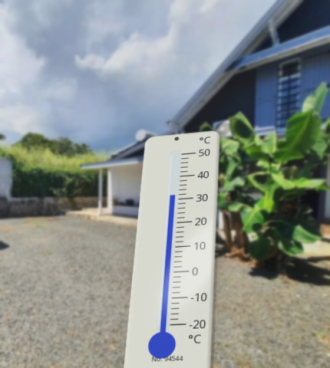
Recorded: 32 °C
